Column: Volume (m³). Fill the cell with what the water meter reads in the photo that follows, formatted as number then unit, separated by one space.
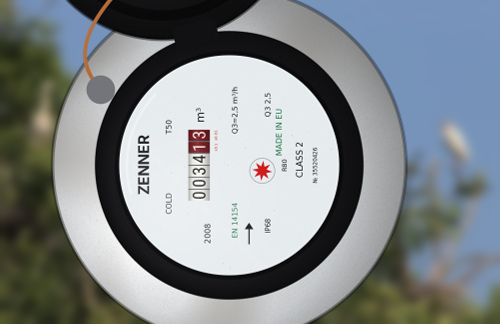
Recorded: 34.13 m³
